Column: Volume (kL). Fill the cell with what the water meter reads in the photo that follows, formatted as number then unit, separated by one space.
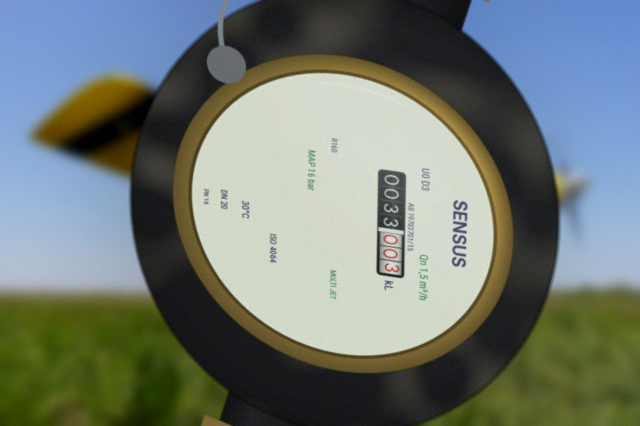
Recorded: 33.003 kL
